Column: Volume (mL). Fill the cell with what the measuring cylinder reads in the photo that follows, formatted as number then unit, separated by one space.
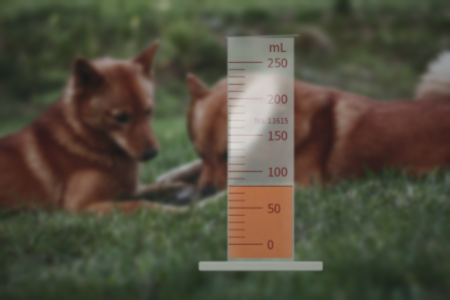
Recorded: 80 mL
